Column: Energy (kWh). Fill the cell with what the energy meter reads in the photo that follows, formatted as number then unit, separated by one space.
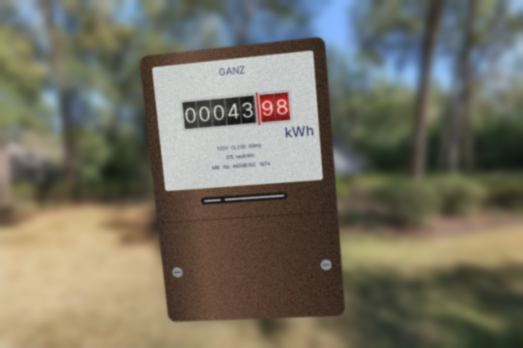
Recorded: 43.98 kWh
